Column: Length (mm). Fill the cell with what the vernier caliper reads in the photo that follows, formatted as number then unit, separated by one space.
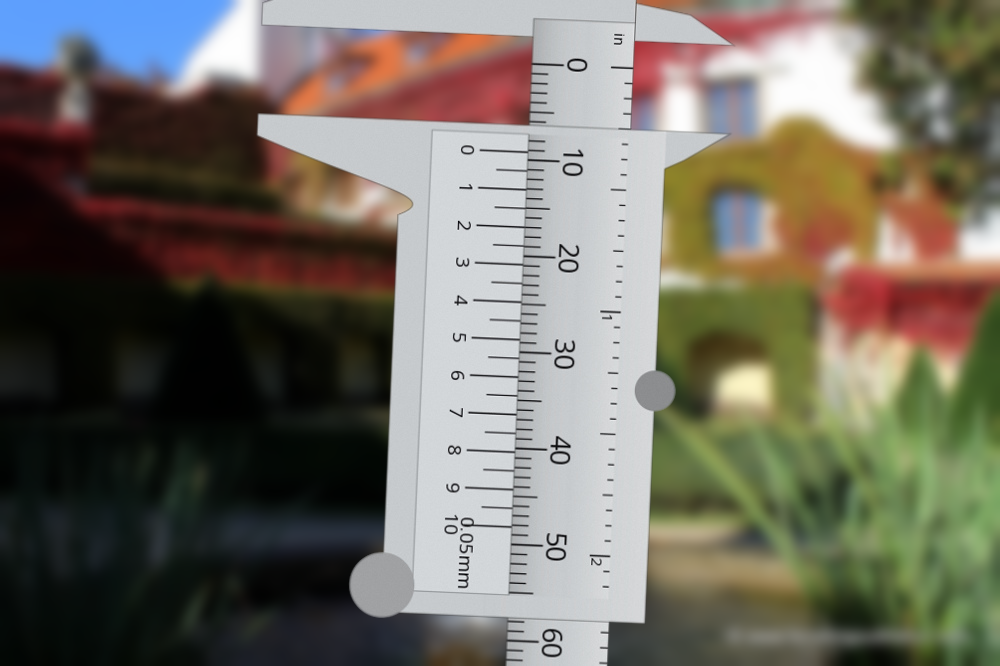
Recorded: 9.2 mm
